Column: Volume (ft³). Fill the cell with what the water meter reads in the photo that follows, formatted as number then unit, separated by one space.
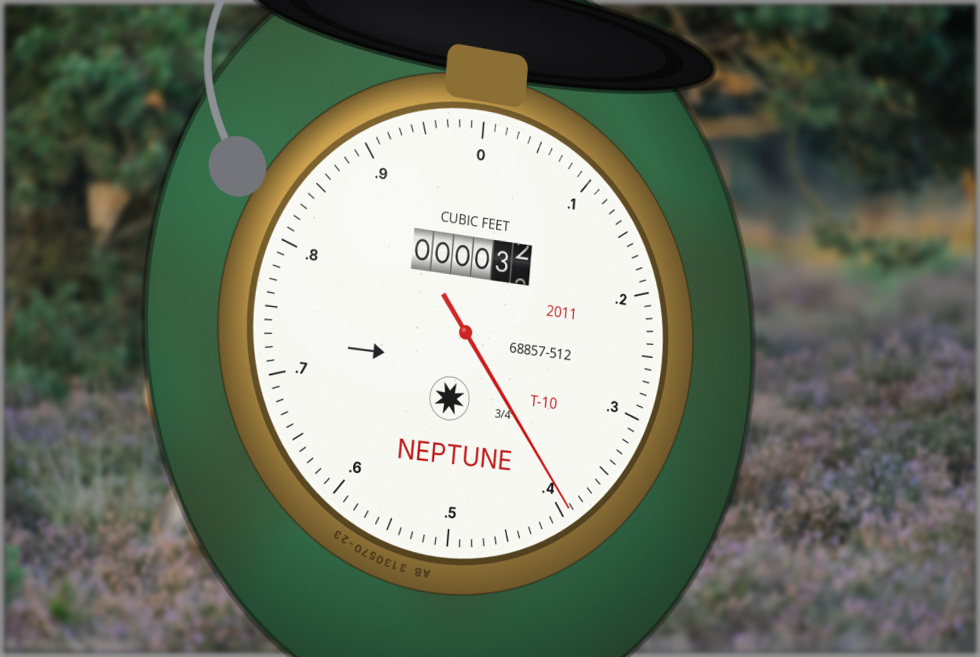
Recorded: 32.39 ft³
